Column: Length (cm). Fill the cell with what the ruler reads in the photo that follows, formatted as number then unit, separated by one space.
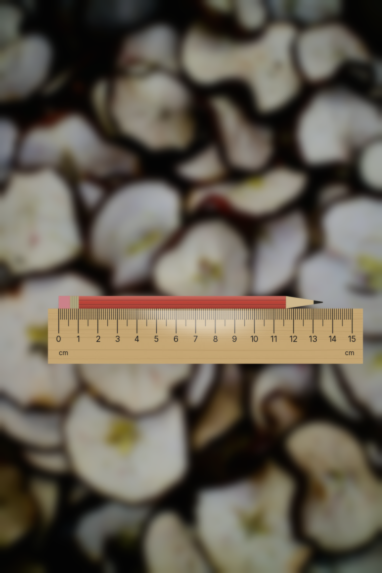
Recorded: 13.5 cm
